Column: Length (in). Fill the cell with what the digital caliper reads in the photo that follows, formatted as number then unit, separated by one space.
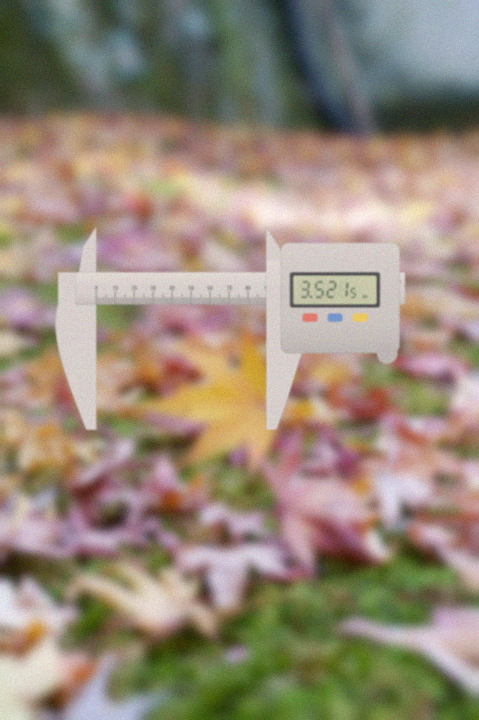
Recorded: 3.5215 in
